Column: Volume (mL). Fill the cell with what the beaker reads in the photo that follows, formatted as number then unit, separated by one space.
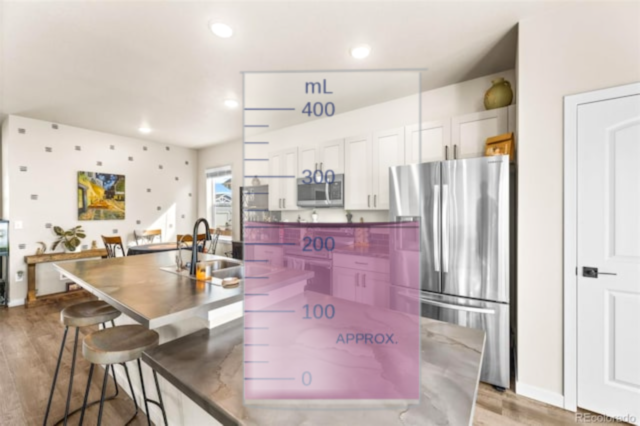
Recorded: 225 mL
